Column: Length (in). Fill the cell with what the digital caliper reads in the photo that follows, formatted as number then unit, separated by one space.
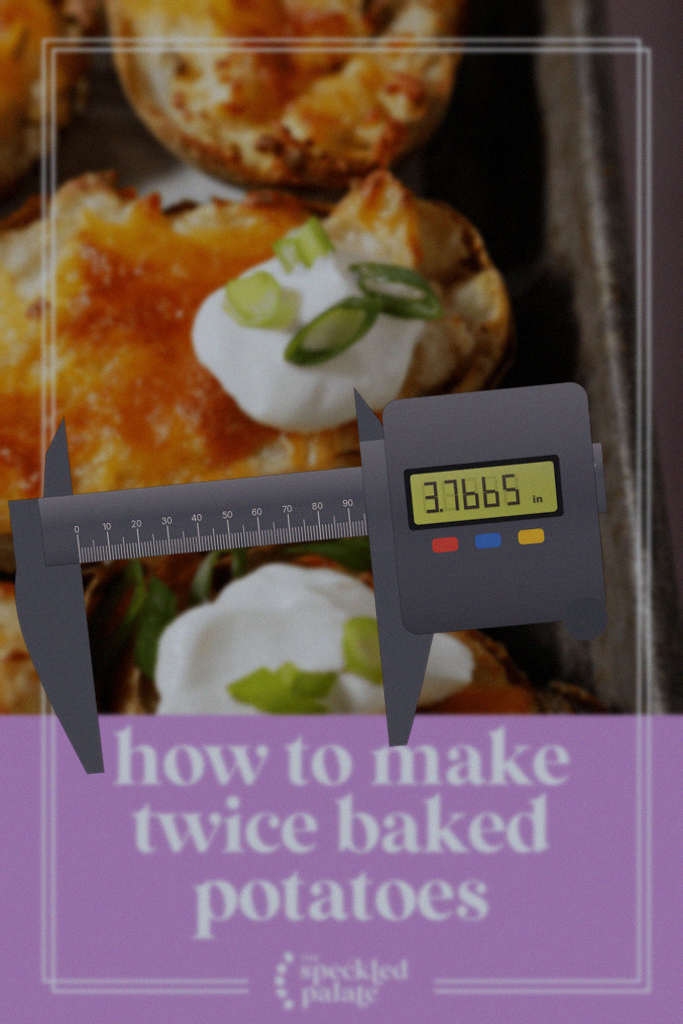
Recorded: 3.7665 in
